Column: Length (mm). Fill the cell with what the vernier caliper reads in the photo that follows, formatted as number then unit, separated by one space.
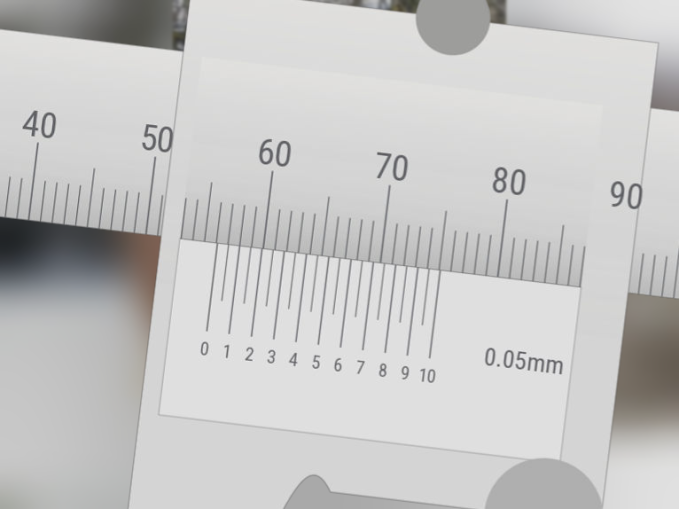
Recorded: 56.1 mm
